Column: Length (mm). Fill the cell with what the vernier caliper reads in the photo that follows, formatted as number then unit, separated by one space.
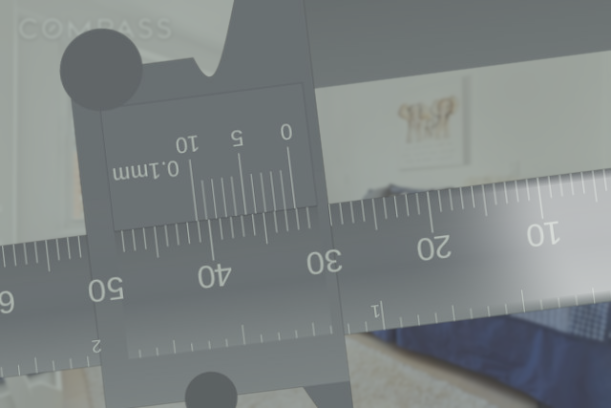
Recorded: 32.1 mm
